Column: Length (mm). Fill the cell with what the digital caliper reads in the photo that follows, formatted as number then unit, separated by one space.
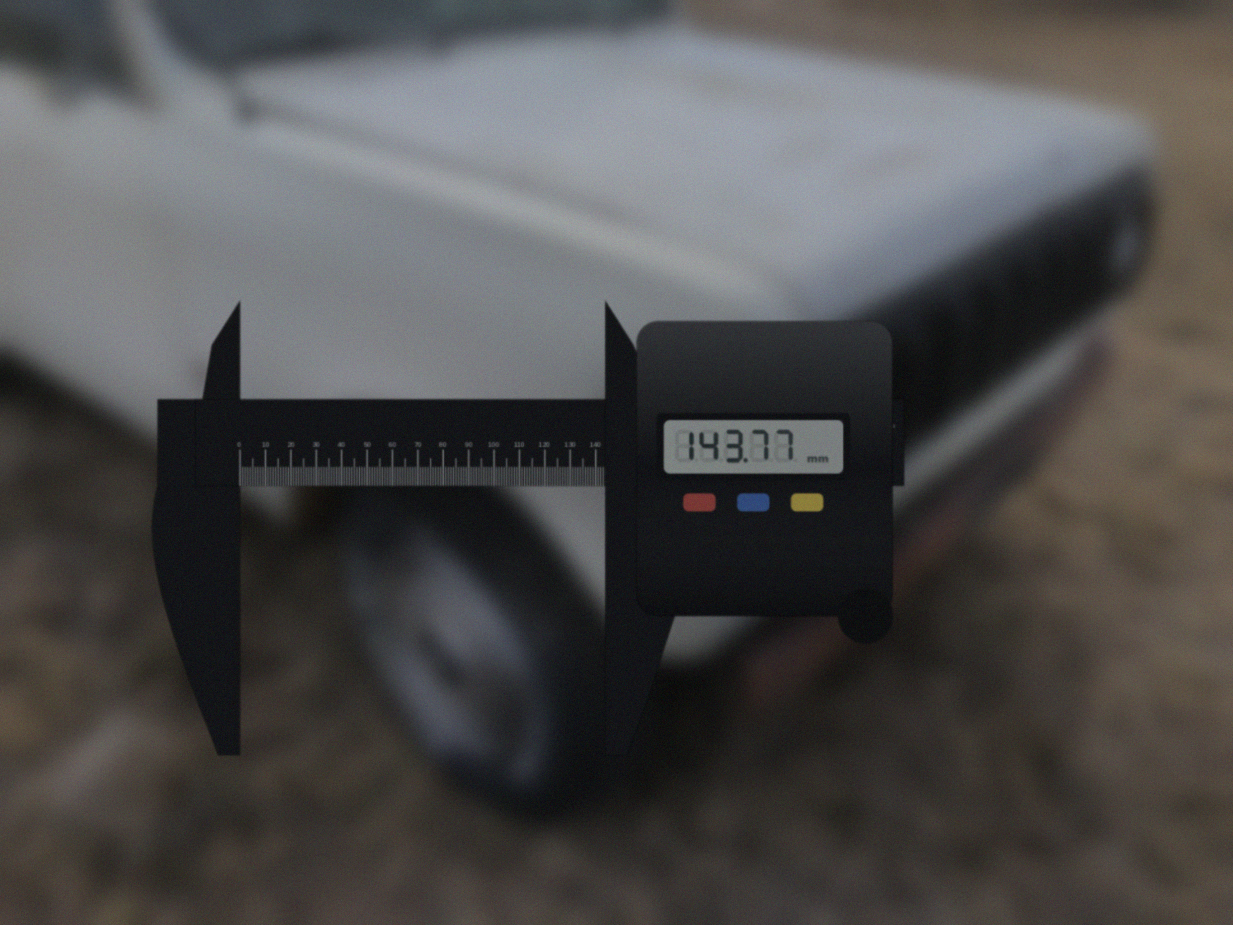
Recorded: 143.77 mm
